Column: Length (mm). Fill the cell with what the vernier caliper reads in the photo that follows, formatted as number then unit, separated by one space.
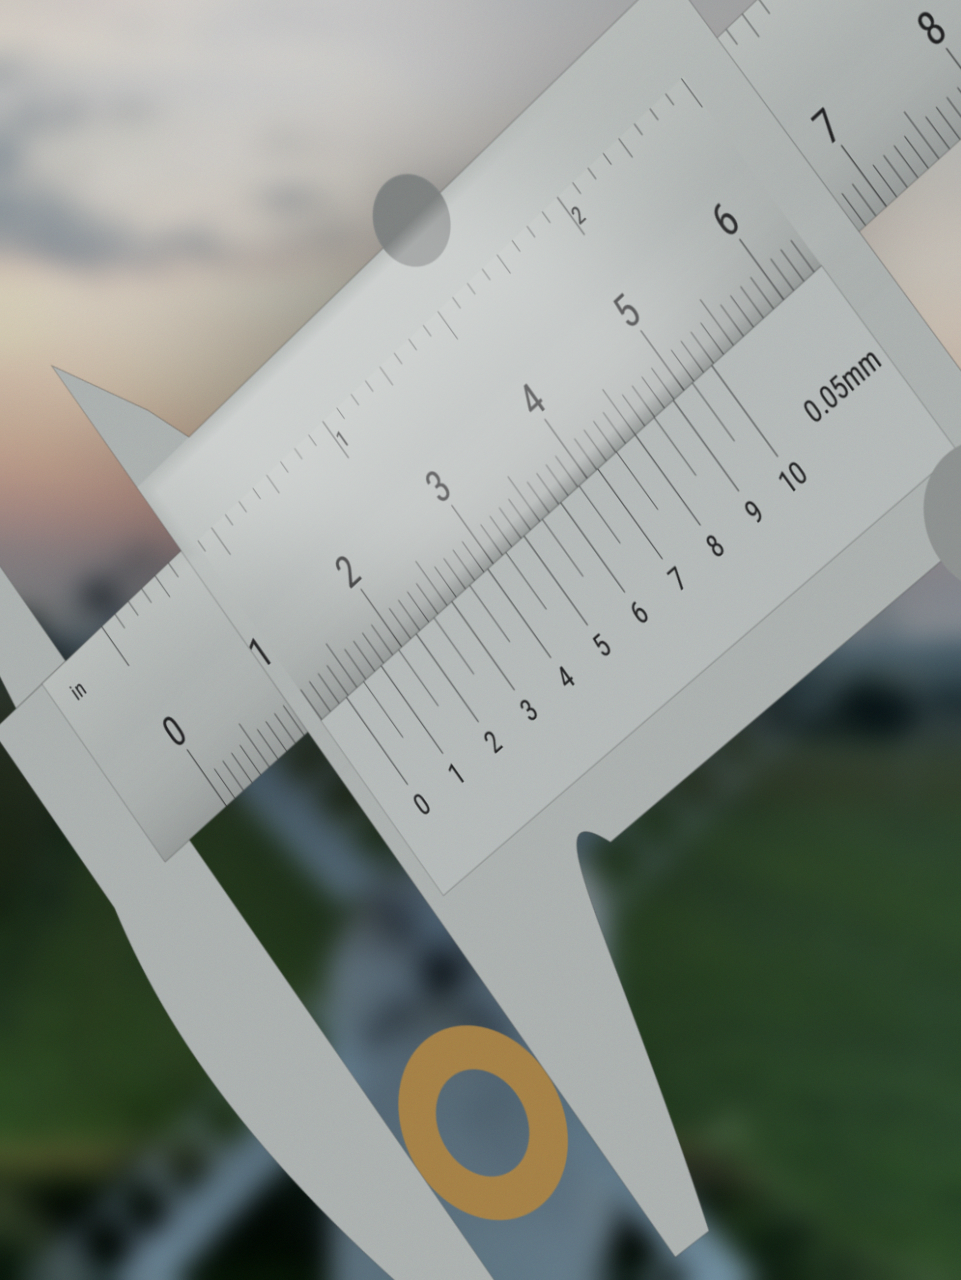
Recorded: 13.8 mm
